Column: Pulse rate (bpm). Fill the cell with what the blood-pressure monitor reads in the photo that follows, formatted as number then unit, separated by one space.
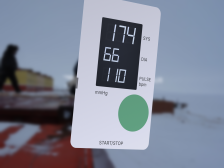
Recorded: 110 bpm
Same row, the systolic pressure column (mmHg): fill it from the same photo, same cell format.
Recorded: 174 mmHg
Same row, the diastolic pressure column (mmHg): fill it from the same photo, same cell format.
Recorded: 66 mmHg
